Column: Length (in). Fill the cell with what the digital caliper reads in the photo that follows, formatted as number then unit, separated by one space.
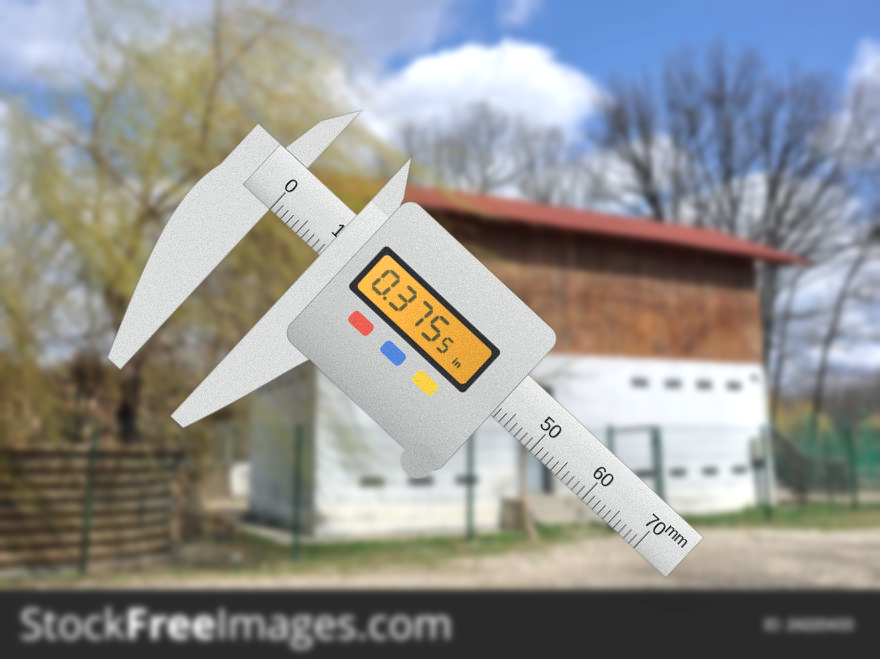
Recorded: 0.3755 in
